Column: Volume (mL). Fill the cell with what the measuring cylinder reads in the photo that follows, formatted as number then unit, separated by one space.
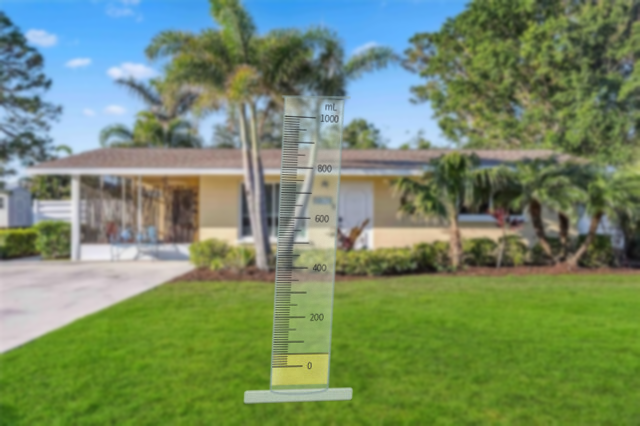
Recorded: 50 mL
